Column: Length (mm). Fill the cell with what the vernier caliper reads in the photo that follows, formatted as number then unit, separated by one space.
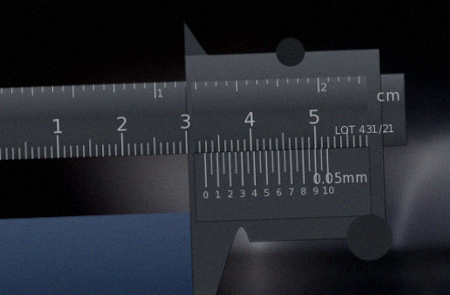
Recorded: 32.8 mm
